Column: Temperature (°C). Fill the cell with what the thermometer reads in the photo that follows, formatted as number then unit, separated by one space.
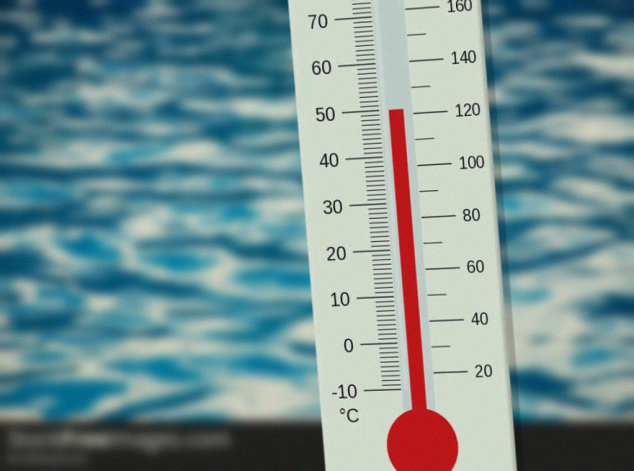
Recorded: 50 °C
